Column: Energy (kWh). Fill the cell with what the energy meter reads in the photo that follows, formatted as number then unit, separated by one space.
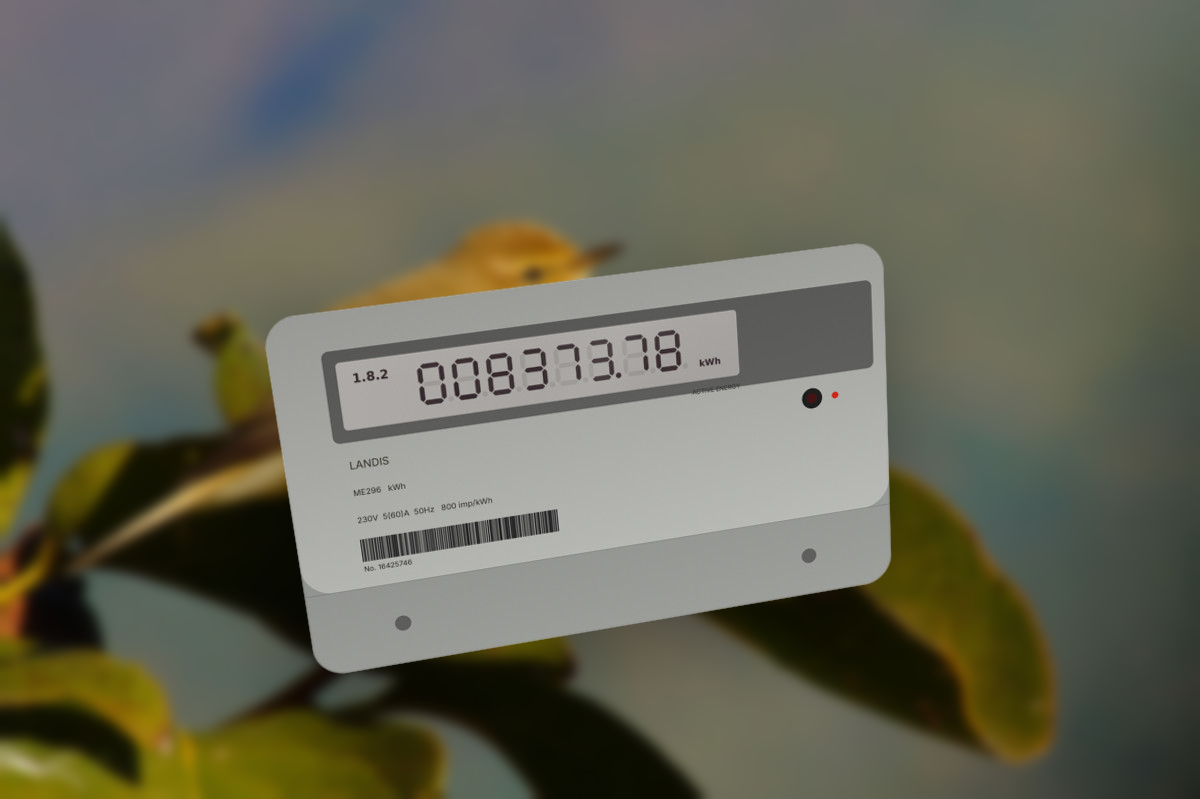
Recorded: 8373.78 kWh
